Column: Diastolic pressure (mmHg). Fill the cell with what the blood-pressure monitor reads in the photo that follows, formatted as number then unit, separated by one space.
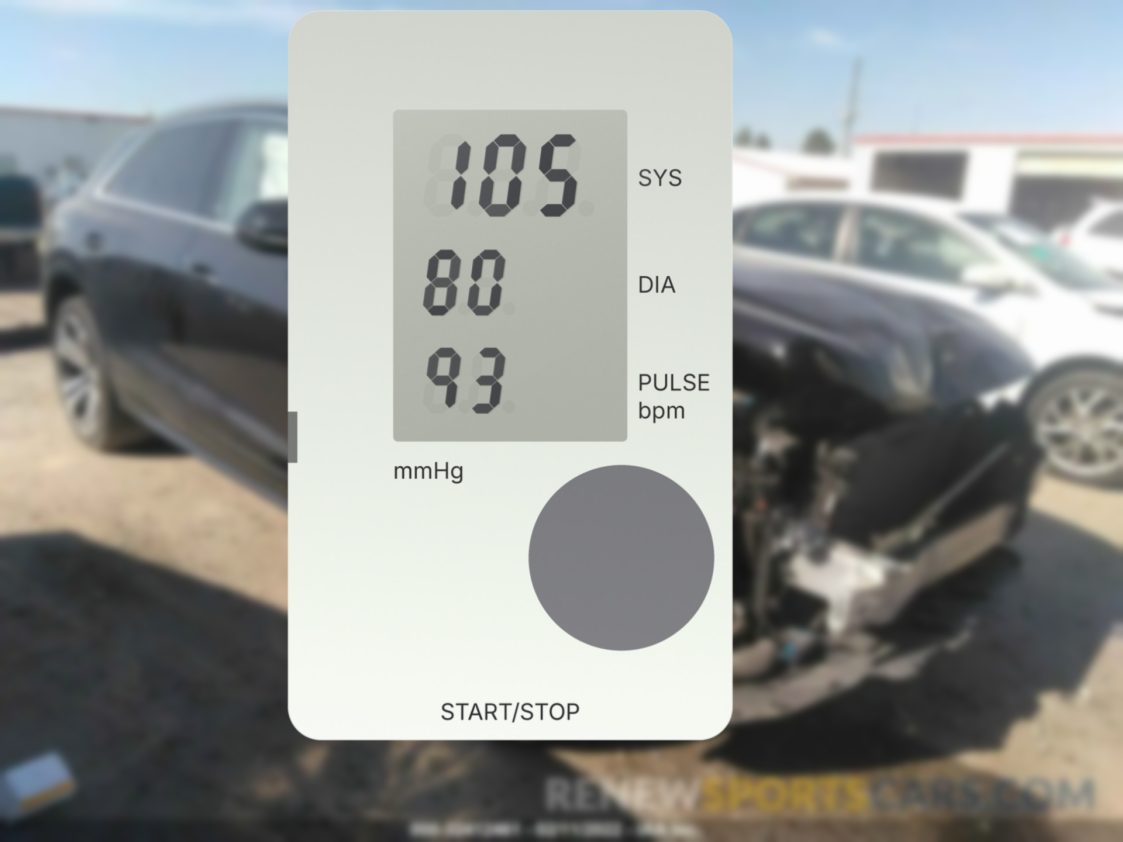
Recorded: 80 mmHg
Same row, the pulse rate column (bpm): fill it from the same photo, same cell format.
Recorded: 93 bpm
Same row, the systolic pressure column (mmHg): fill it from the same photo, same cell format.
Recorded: 105 mmHg
